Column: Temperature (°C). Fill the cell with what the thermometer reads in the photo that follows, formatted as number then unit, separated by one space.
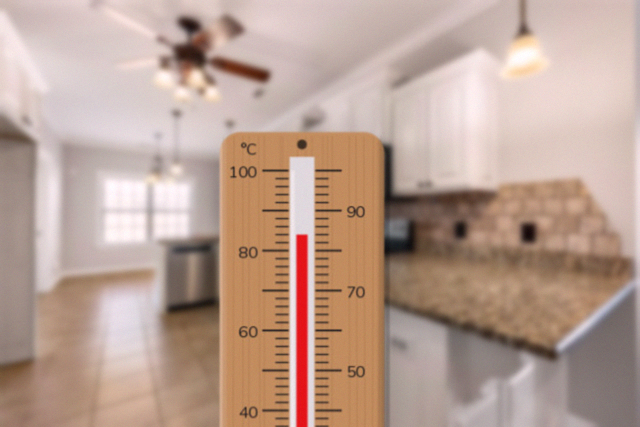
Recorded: 84 °C
